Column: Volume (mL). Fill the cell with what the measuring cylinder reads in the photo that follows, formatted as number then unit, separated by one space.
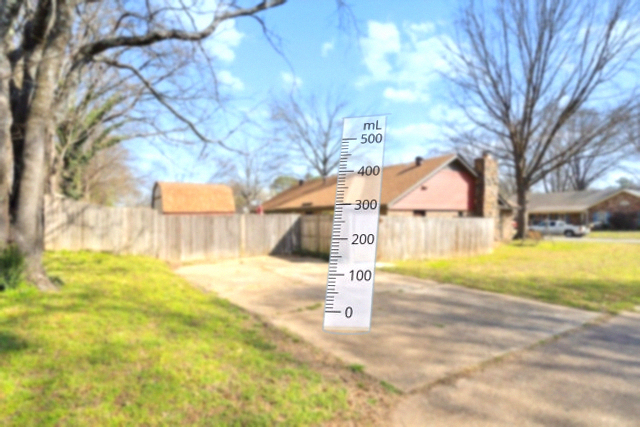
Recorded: 300 mL
